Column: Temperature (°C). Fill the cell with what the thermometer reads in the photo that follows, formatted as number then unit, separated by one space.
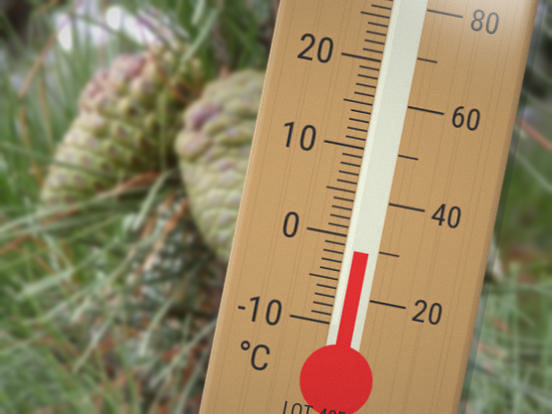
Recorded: -1.5 °C
